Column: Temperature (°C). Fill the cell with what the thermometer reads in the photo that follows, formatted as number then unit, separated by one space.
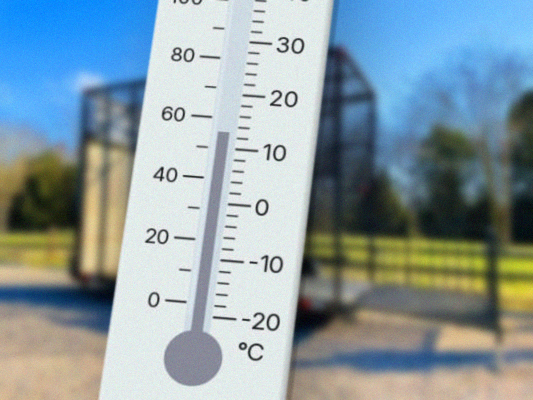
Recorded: 13 °C
